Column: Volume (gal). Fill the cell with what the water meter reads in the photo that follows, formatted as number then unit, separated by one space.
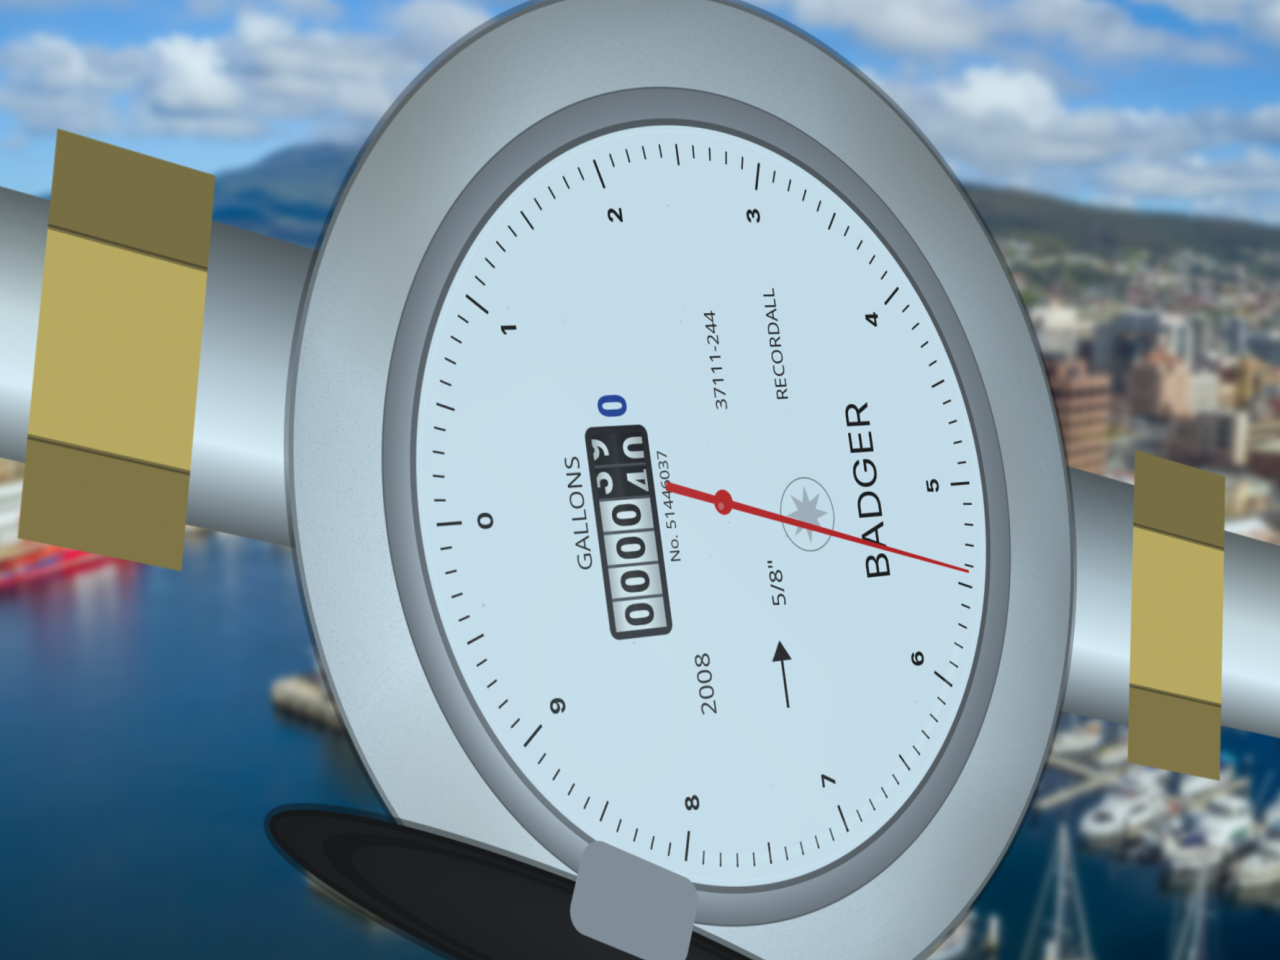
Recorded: 395.4 gal
